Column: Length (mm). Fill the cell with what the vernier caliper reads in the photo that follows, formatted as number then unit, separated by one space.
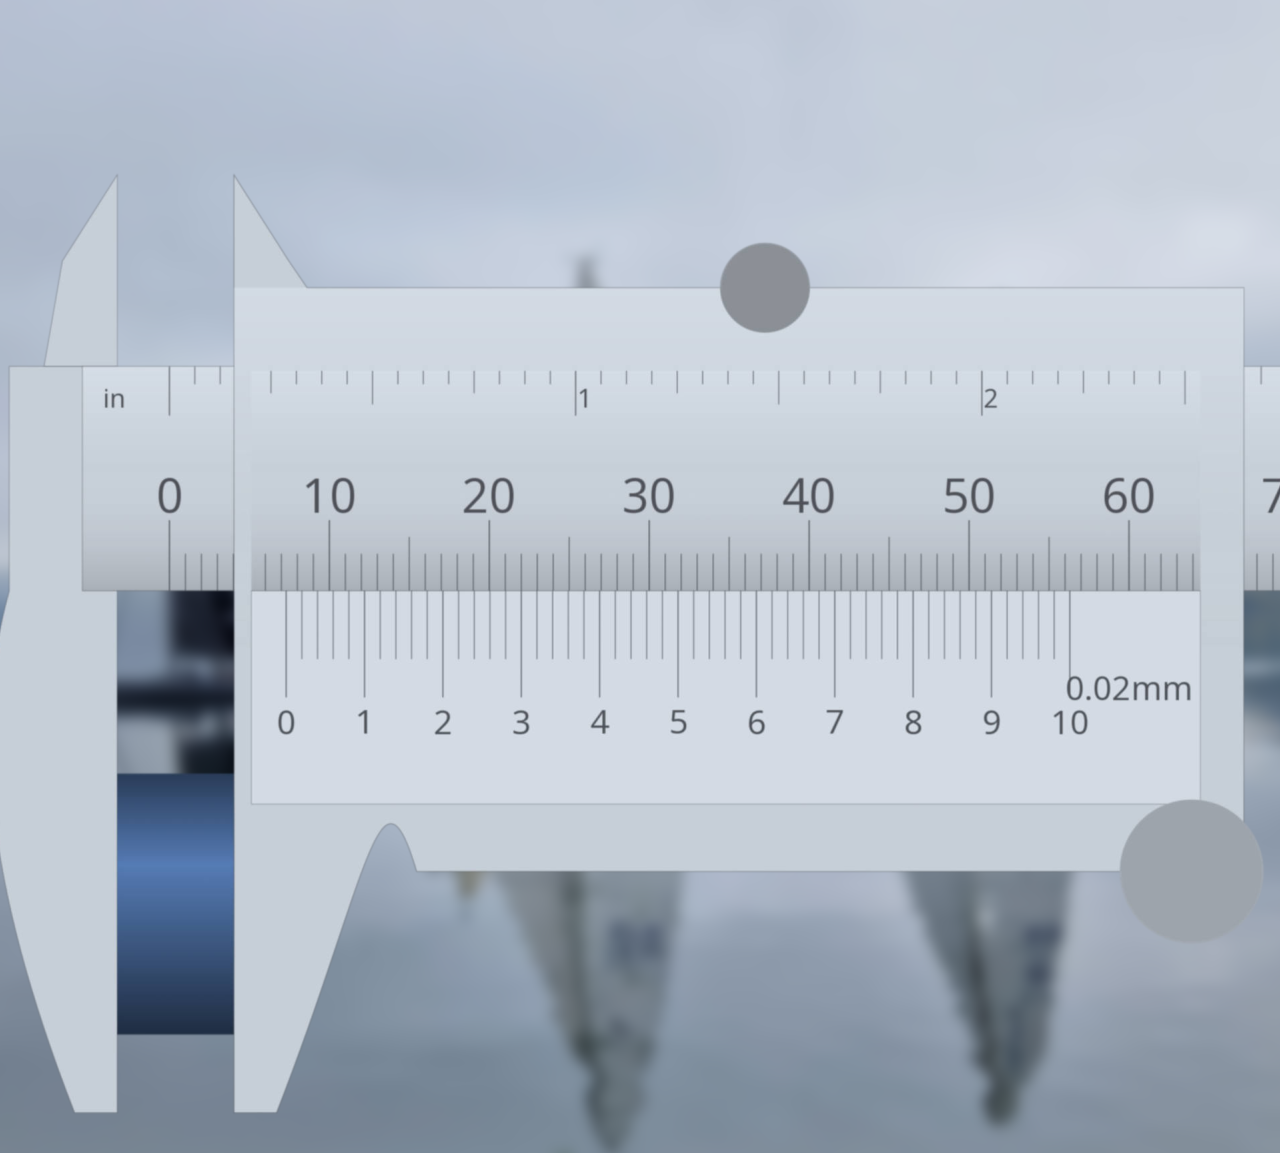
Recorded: 7.3 mm
